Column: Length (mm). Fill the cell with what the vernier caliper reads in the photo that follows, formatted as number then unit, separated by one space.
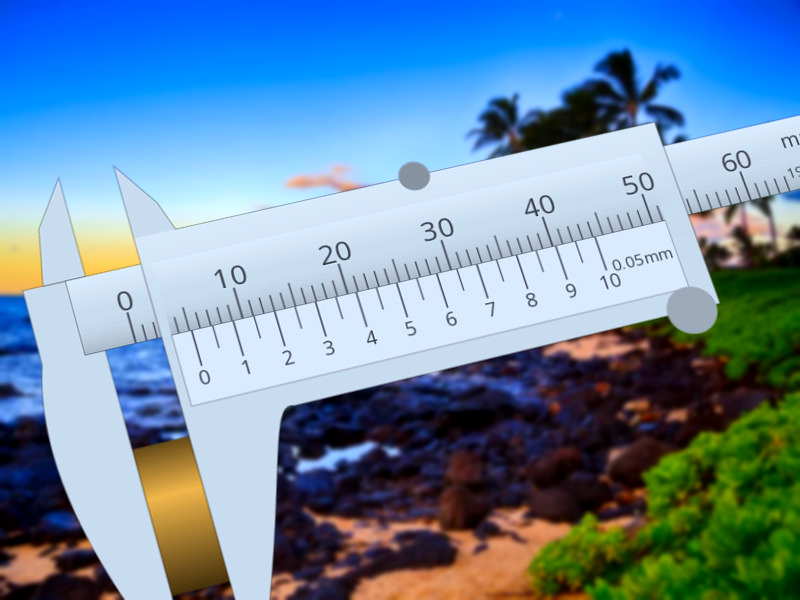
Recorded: 5.2 mm
